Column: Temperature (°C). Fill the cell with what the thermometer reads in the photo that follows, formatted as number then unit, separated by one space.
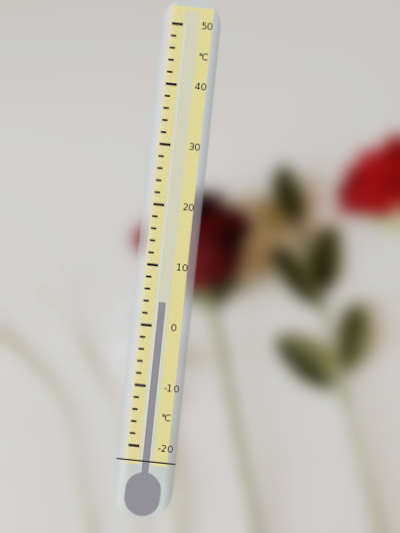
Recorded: 4 °C
